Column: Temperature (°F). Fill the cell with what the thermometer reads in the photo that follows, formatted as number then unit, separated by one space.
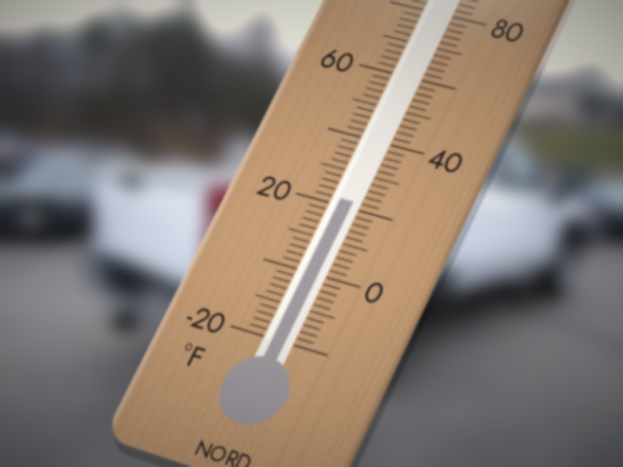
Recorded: 22 °F
